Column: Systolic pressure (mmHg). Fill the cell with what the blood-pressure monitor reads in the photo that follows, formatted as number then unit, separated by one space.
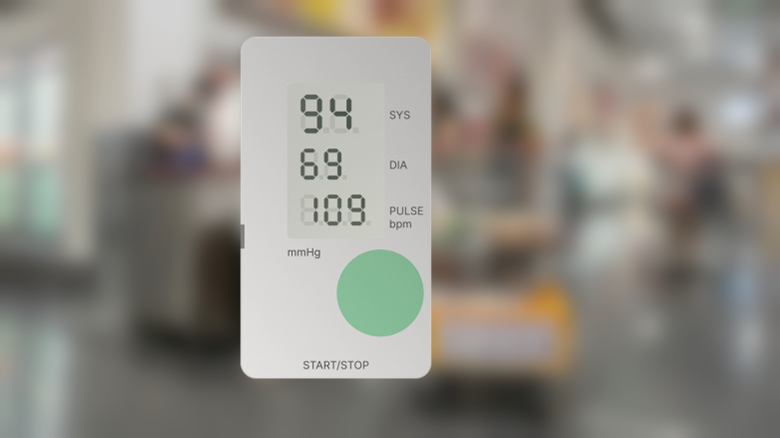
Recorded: 94 mmHg
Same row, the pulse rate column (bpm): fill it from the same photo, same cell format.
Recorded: 109 bpm
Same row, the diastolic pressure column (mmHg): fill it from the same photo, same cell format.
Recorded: 69 mmHg
